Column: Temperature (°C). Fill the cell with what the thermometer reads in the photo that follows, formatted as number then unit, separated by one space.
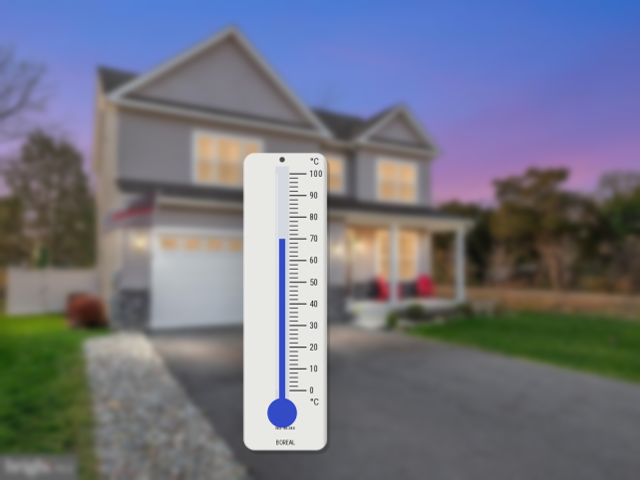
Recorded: 70 °C
